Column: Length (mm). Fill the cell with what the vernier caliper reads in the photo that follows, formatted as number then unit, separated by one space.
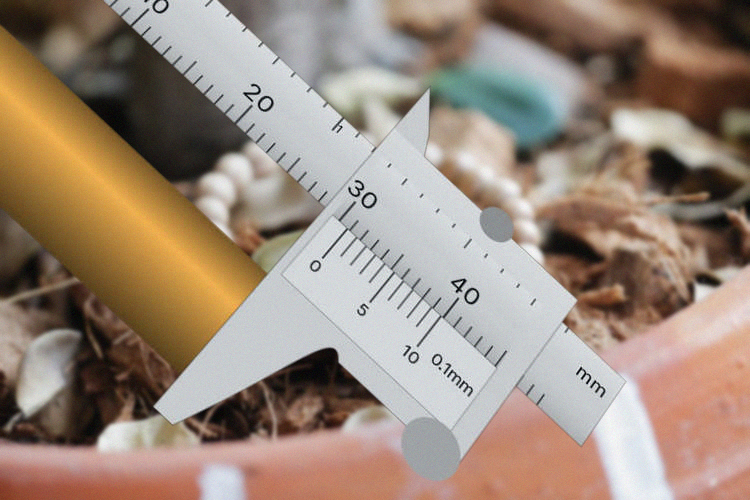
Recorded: 30.8 mm
